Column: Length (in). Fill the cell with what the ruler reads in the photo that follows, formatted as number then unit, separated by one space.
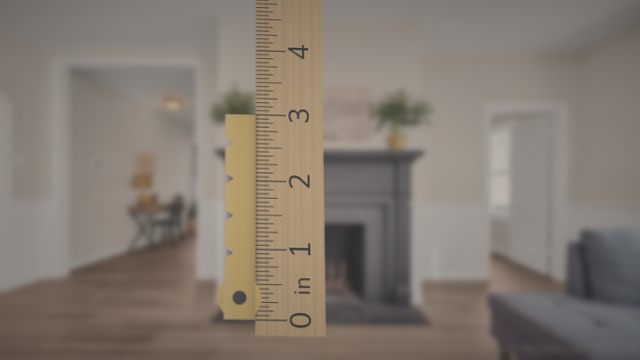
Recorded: 3 in
